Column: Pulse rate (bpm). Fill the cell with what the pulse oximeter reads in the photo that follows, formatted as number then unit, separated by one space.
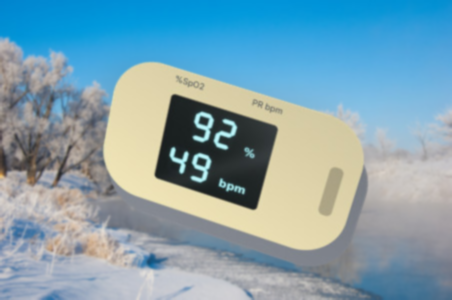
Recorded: 49 bpm
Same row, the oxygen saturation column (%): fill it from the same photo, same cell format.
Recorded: 92 %
